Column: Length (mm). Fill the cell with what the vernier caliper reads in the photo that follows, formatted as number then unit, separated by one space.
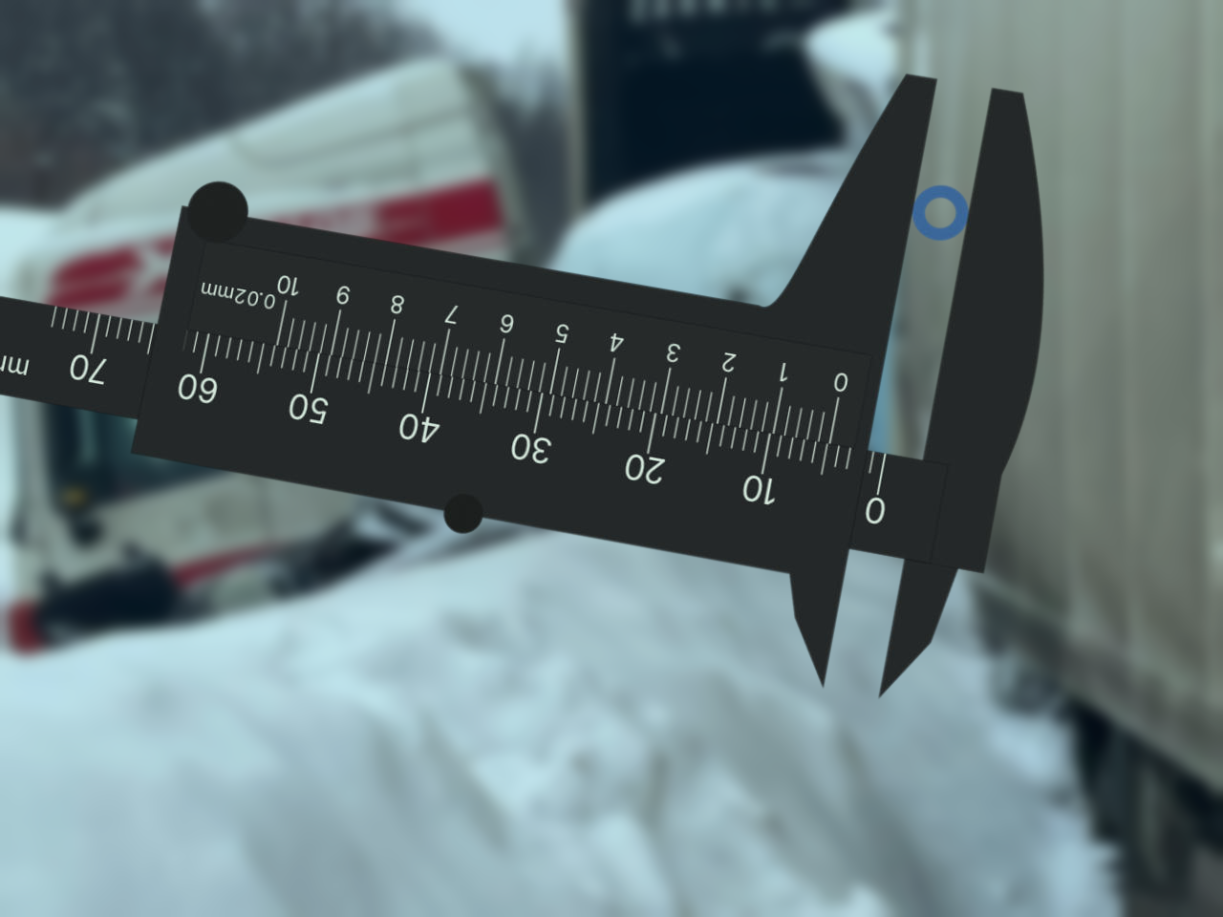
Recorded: 4.8 mm
